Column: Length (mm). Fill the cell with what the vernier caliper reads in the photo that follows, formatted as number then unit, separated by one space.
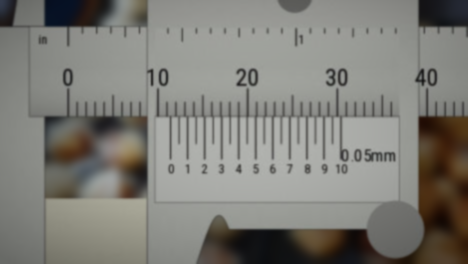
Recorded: 11.4 mm
